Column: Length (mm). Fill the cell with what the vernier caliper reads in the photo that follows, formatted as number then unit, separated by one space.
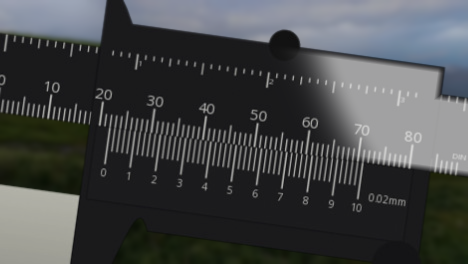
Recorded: 22.0 mm
